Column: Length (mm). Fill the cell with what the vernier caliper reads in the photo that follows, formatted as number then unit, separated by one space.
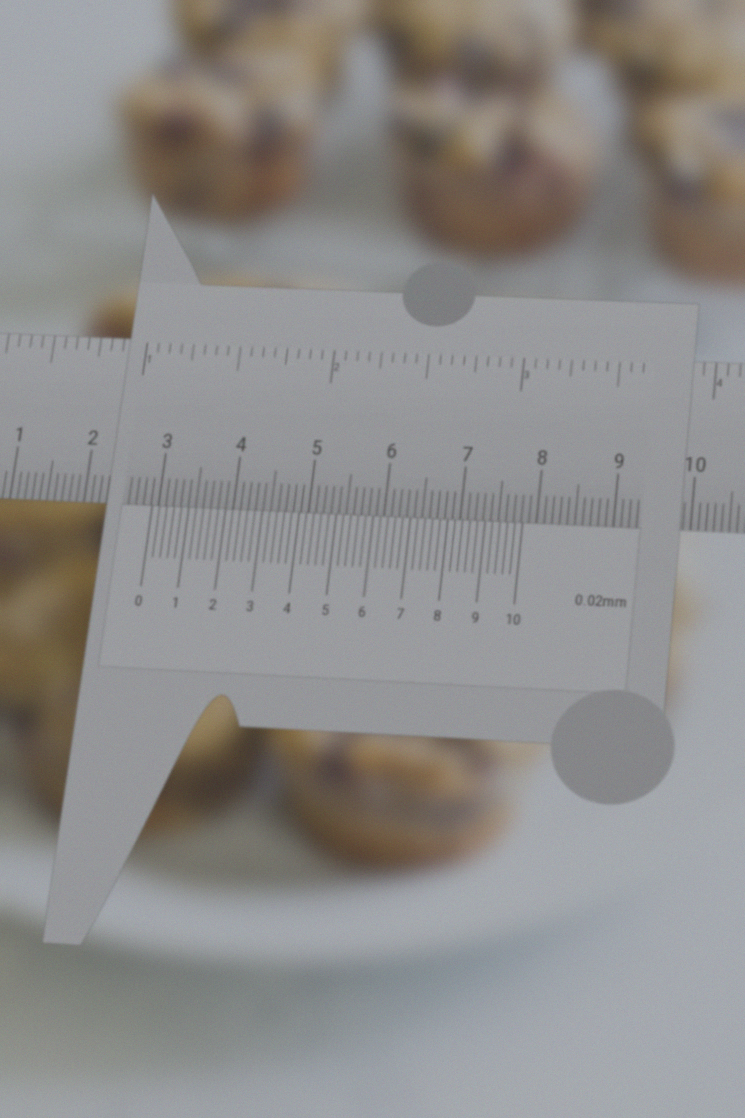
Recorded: 29.2 mm
